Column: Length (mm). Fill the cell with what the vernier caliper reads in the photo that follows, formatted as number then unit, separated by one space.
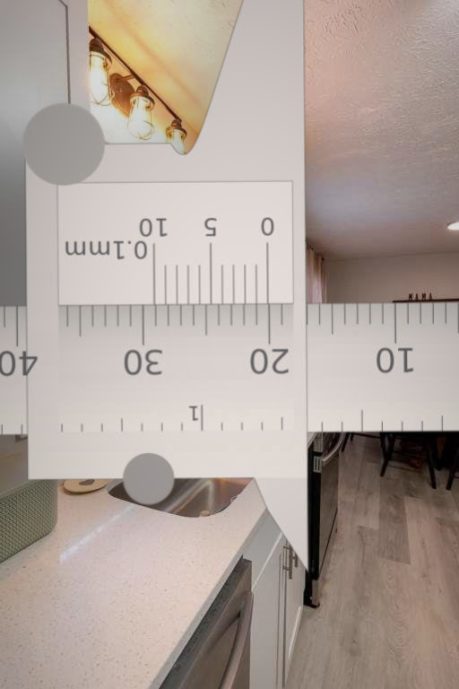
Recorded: 20.1 mm
